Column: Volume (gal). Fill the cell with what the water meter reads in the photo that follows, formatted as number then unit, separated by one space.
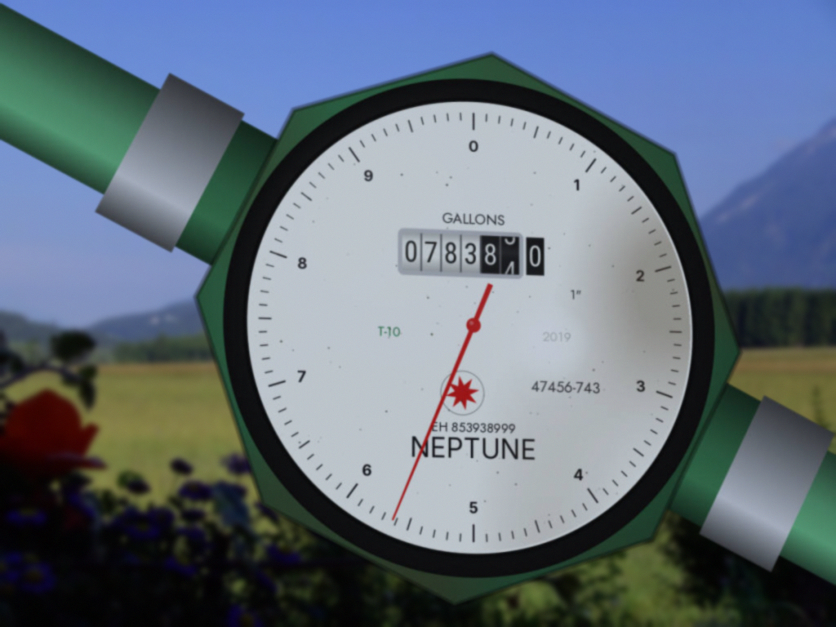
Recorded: 783835.6 gal
